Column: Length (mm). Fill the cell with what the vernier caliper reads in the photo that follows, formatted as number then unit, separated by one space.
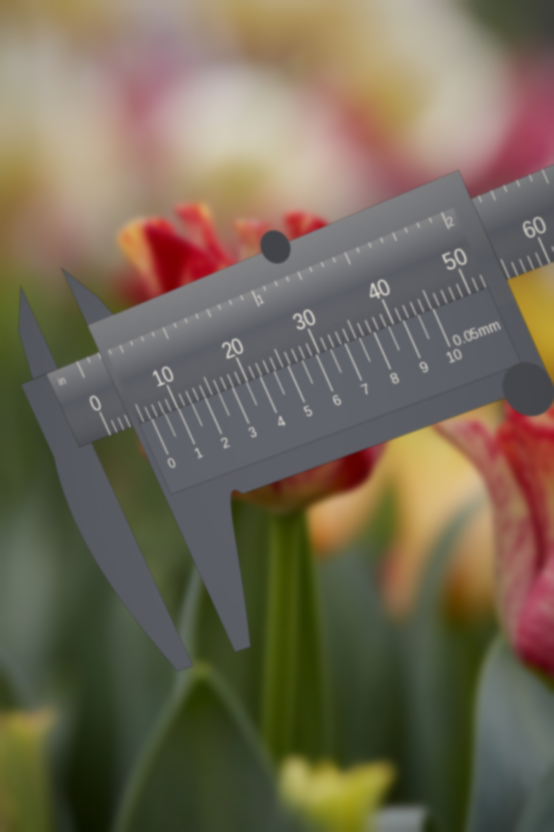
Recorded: 6.2 mm
